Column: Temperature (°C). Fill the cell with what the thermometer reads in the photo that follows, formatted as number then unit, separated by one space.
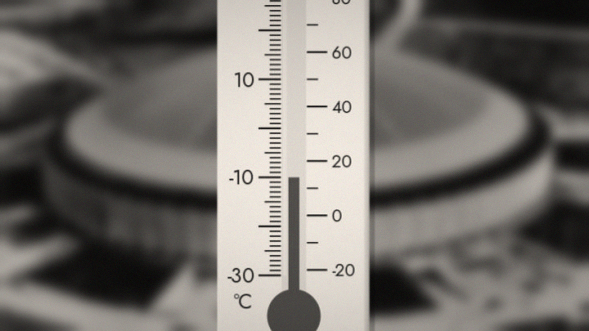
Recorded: -10 °C
